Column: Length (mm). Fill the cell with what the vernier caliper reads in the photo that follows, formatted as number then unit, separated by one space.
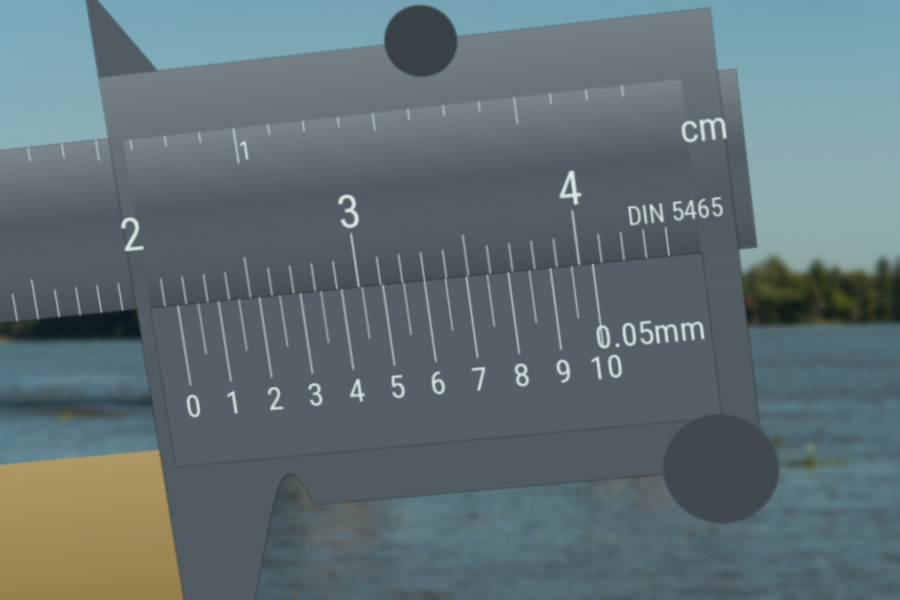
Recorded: 21.6 mm
